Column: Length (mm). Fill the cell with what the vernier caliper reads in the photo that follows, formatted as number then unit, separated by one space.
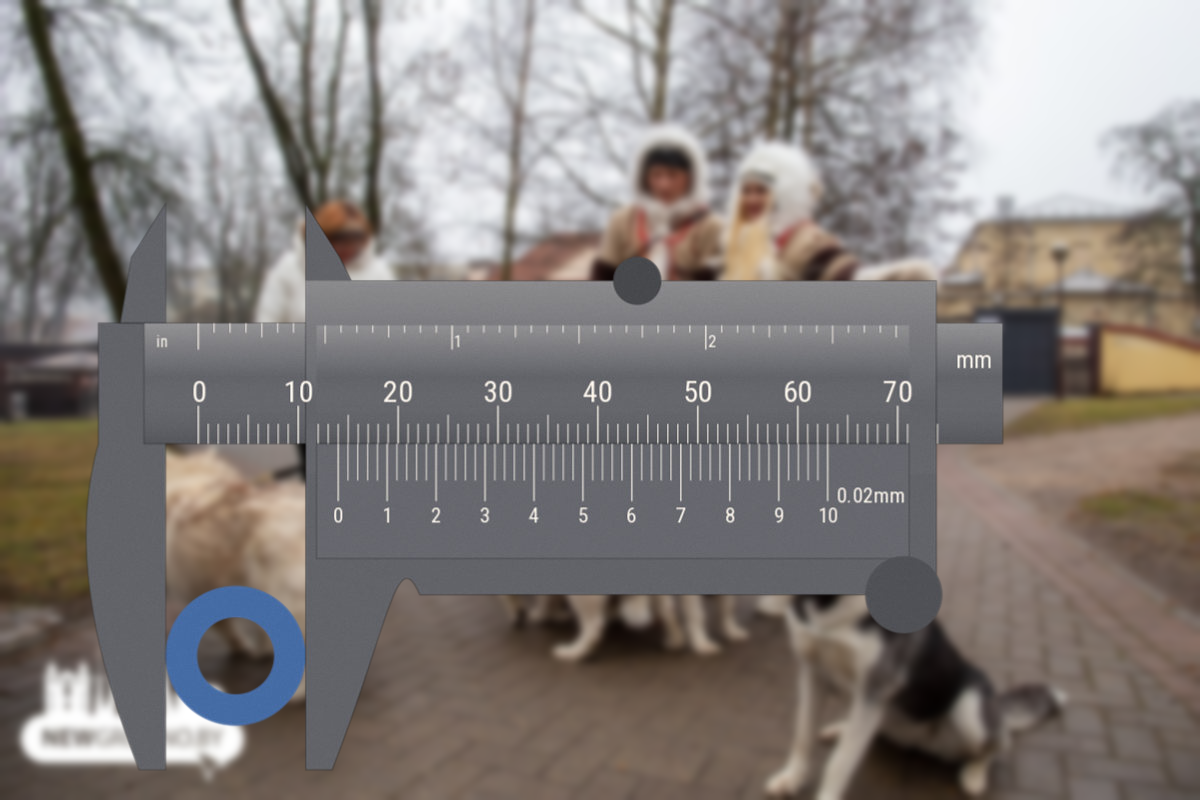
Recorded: 14.0 mm
